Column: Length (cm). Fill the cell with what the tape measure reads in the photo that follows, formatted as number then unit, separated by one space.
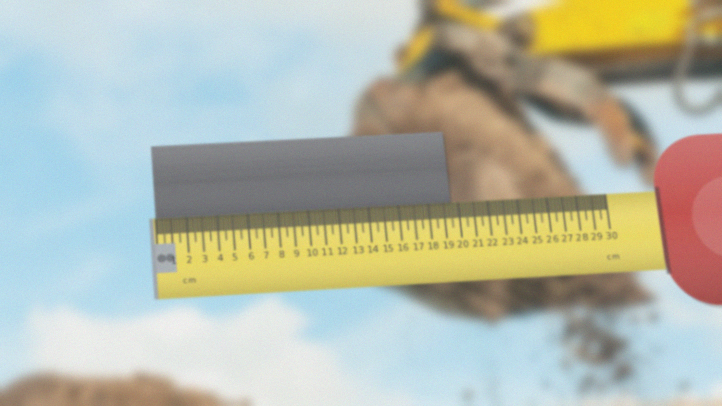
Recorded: 19.5 cm
